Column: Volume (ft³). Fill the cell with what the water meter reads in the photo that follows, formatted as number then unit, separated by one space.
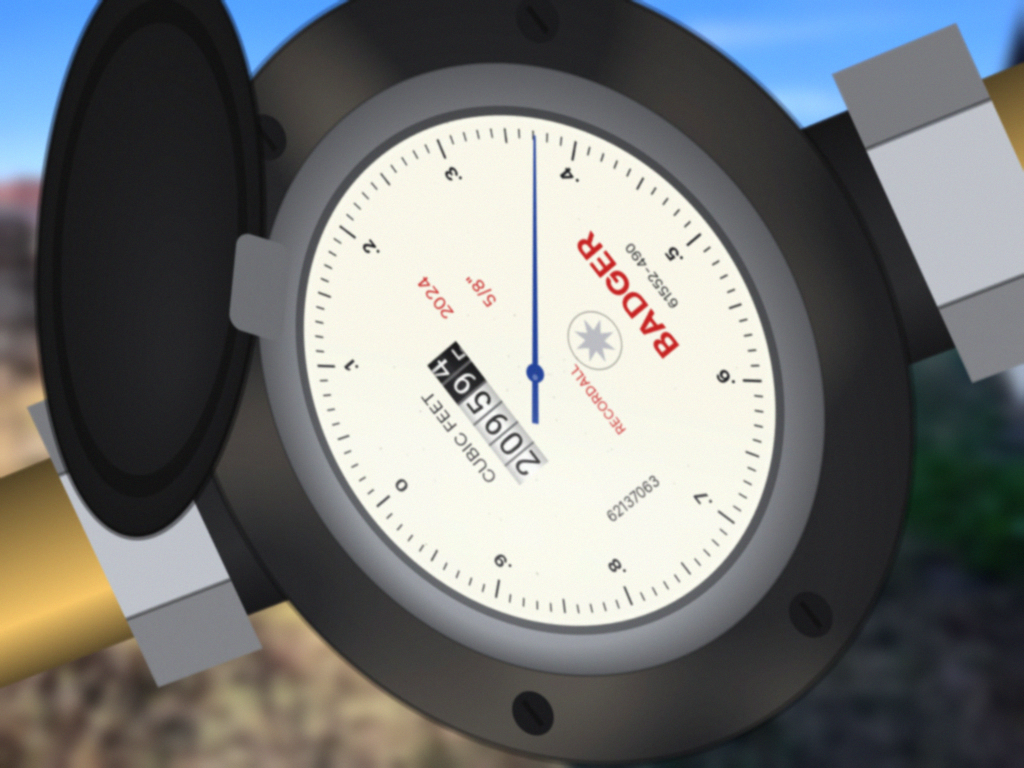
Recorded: 209594.37 ft³
